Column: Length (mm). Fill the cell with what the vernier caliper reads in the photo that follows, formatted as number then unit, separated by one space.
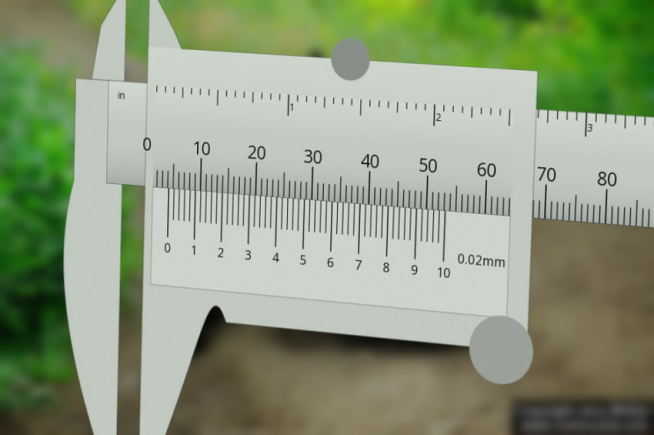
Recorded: 4.2 mm
